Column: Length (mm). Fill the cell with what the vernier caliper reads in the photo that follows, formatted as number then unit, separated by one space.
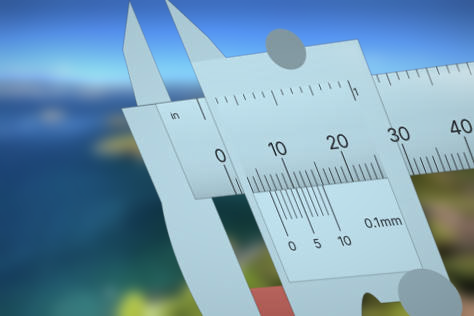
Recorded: 5.8 mm
